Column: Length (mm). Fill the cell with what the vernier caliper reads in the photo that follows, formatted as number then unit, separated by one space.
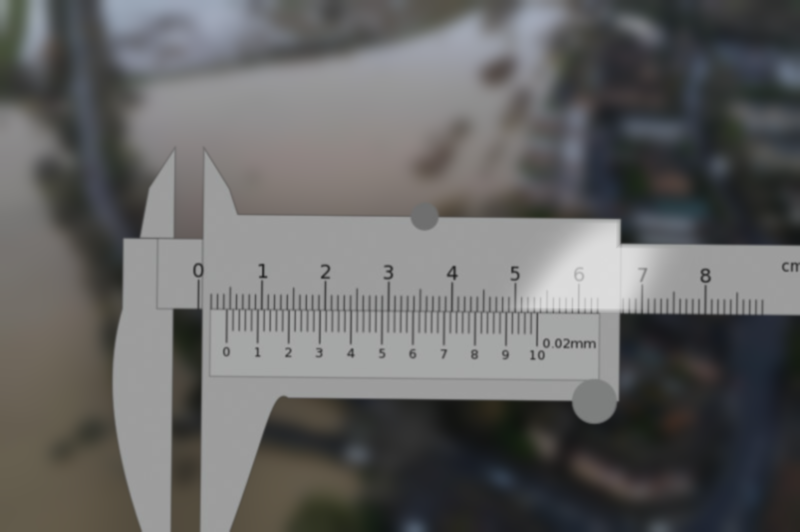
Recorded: 4.5 mm
